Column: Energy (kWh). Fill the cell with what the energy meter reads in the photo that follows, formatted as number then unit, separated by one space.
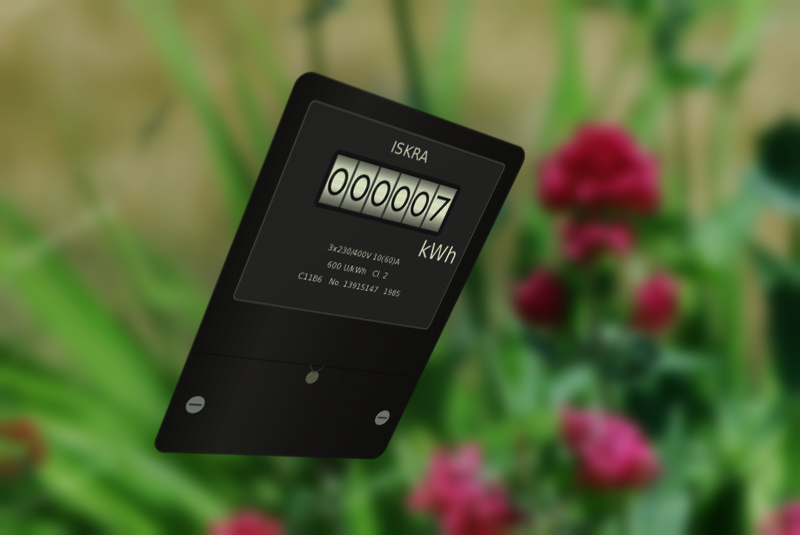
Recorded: 7 kWh
